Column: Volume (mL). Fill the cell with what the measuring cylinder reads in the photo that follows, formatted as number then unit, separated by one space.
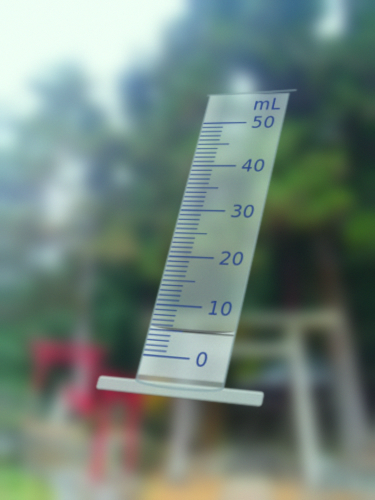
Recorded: 5 mL
